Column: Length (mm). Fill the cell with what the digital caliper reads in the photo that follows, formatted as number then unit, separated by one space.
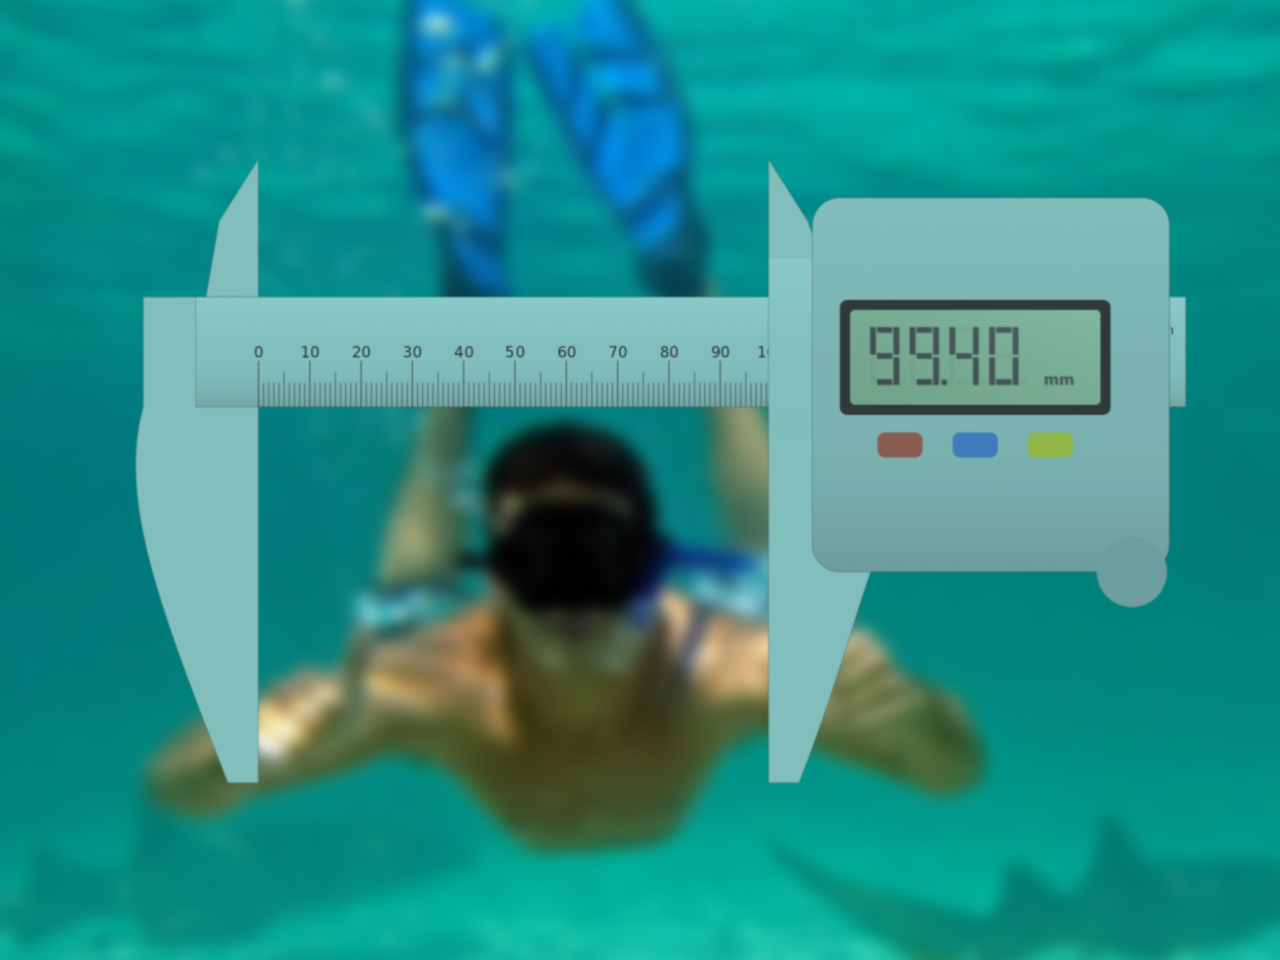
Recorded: 99.40 mm
